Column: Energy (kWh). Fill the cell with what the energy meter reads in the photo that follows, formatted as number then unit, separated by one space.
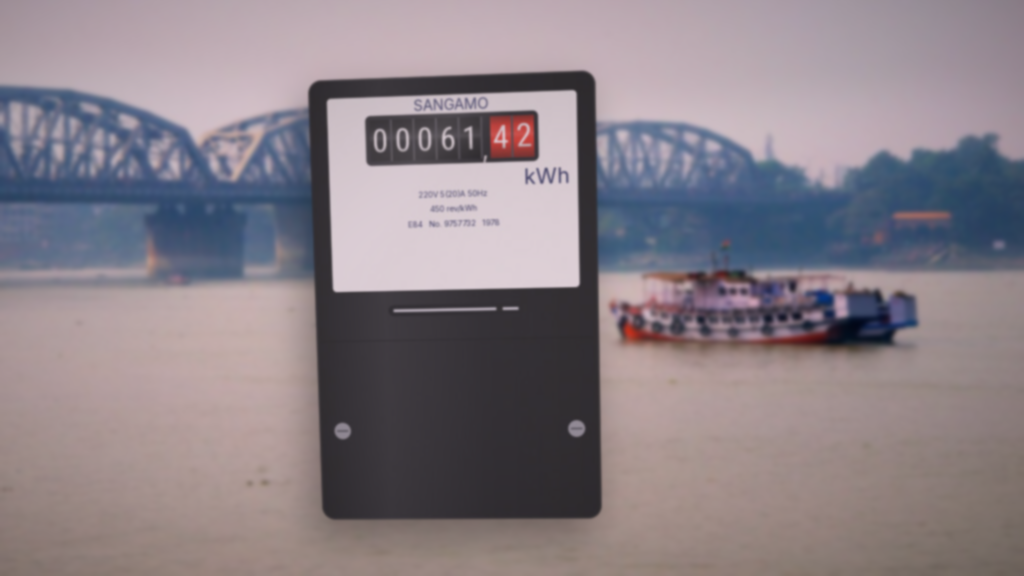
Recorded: 61.42 kWh
